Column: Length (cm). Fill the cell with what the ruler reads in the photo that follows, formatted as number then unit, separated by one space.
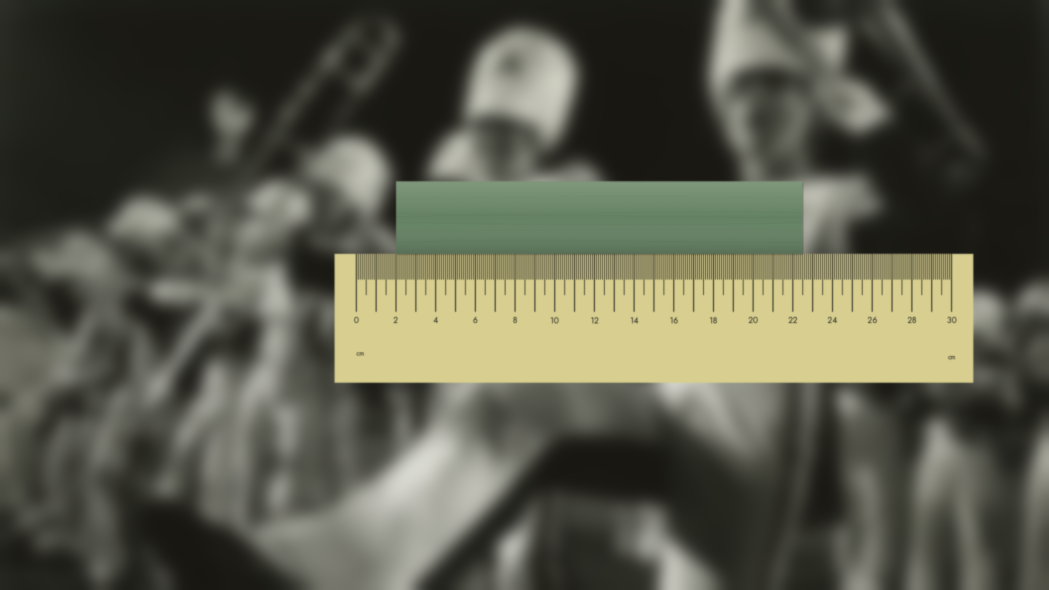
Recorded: 20.5 cm
